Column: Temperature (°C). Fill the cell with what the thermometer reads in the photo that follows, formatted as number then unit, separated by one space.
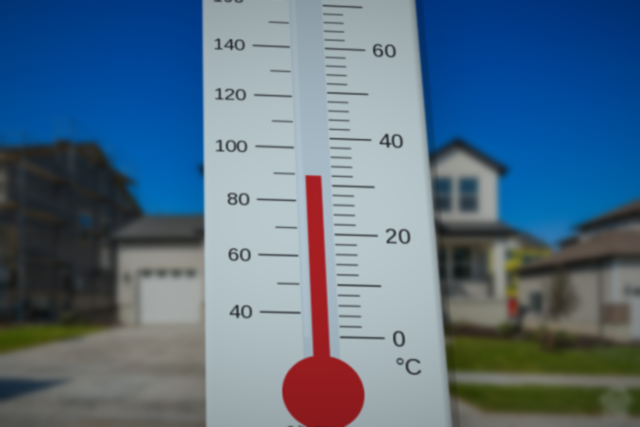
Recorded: 32 °C
